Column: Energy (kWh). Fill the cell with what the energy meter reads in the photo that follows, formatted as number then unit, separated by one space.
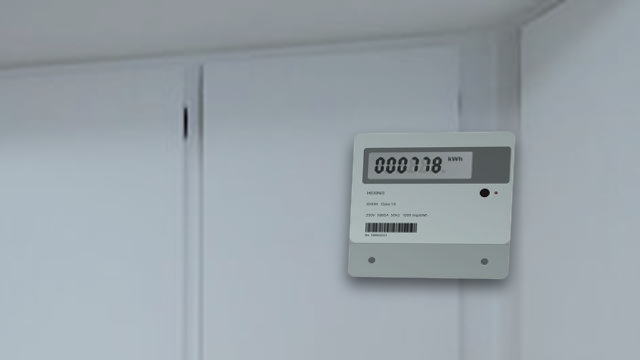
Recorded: 778 kWh
